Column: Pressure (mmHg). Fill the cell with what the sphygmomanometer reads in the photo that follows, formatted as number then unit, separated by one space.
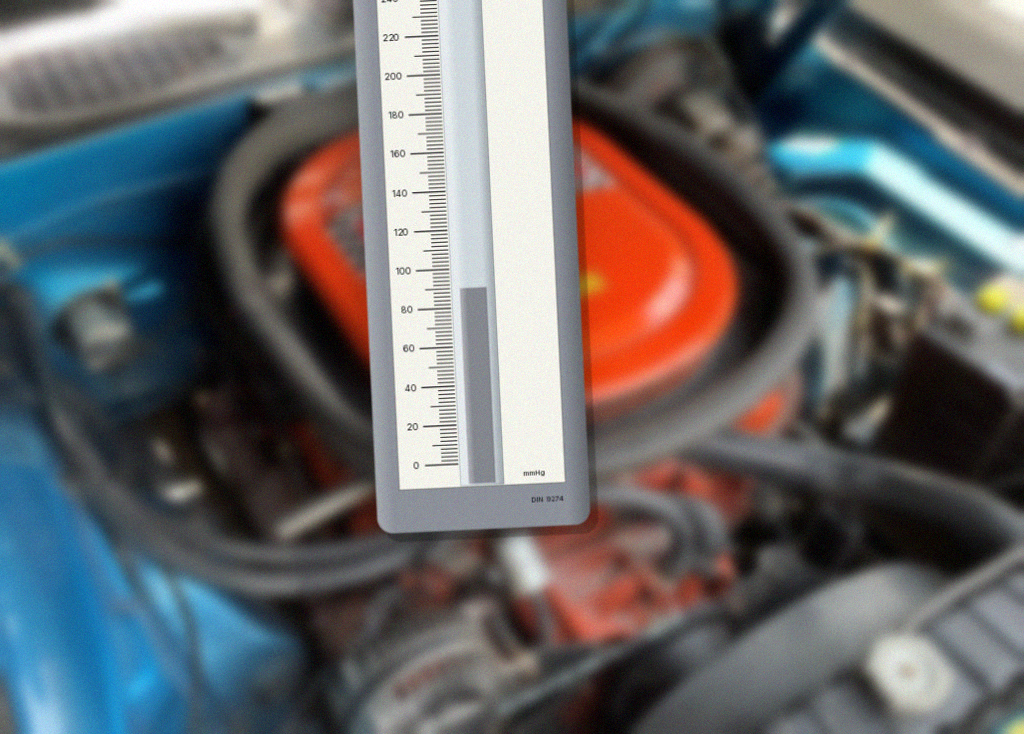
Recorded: 90 mmHg
